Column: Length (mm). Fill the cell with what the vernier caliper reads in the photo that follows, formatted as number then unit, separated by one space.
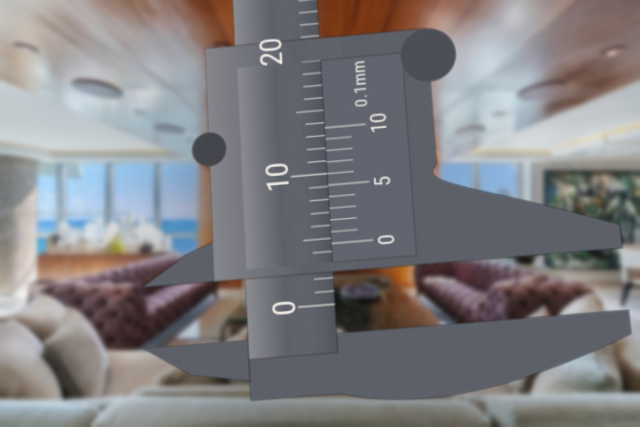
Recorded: 4.6 mm
